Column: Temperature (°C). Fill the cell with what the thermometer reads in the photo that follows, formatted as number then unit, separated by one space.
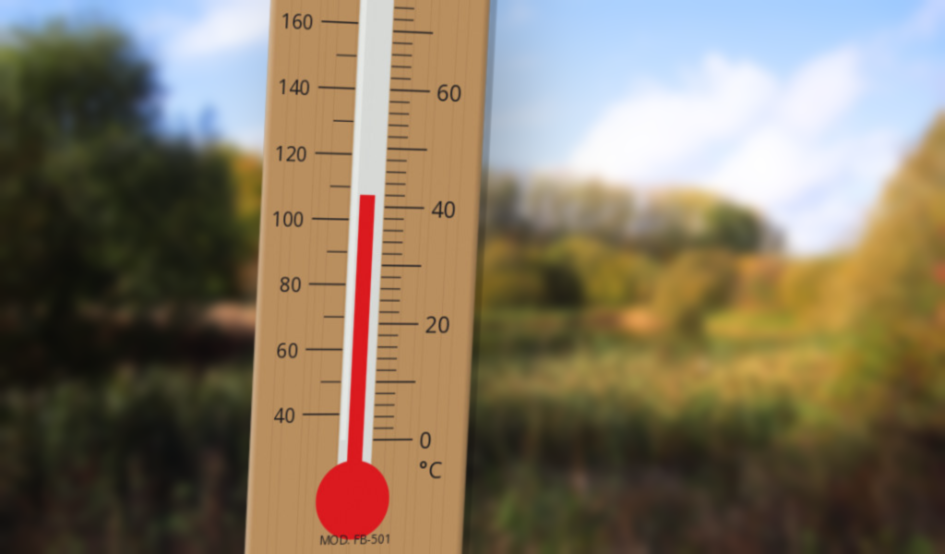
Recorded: 42 °C
